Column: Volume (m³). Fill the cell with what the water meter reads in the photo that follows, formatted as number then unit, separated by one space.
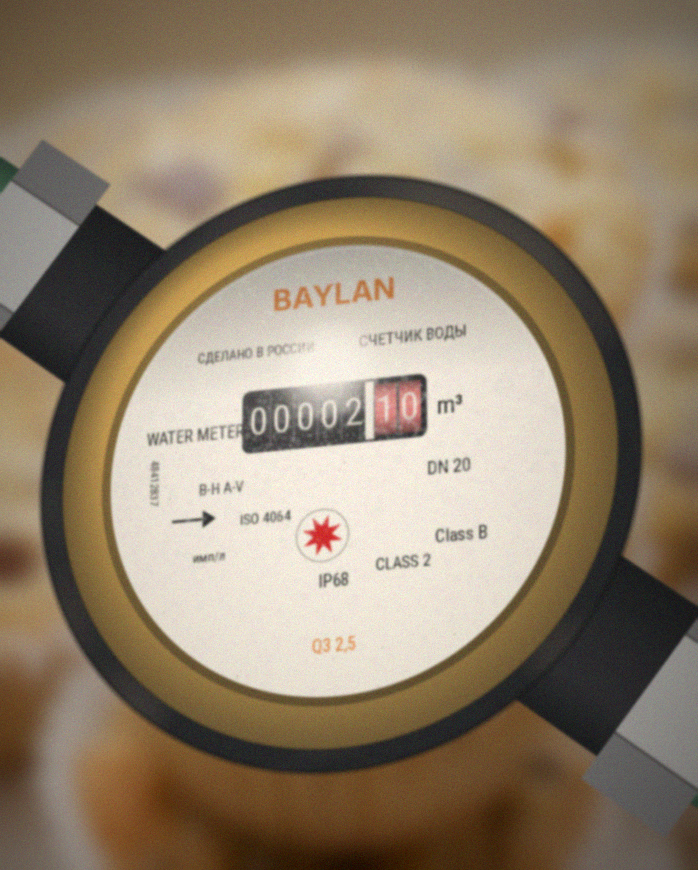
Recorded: 2.10 m³
